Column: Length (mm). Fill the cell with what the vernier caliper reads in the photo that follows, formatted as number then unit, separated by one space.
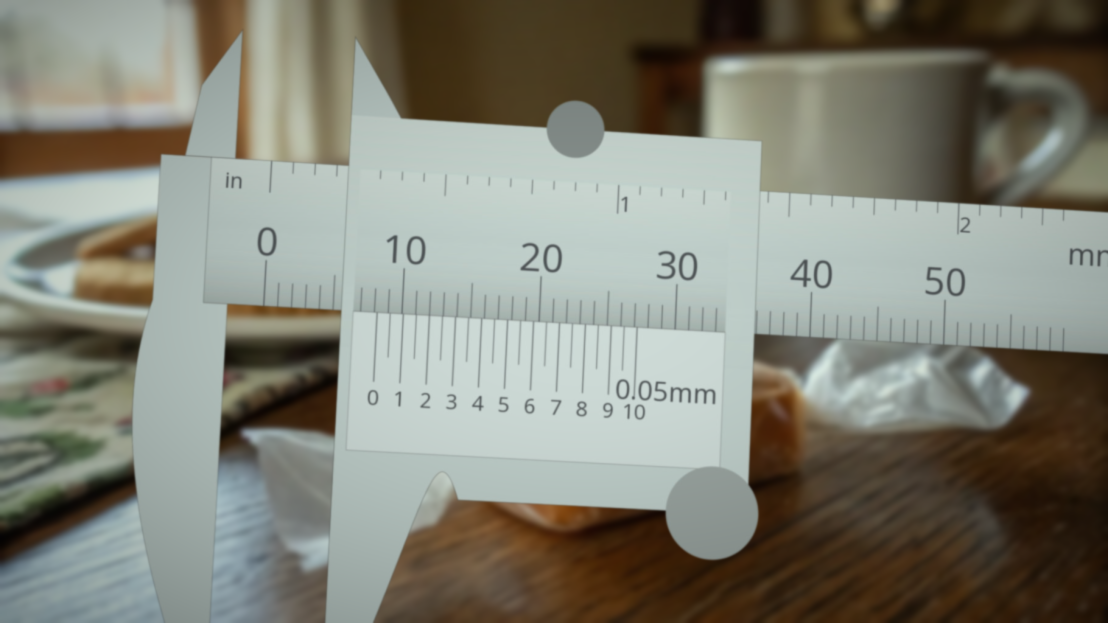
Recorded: 8.2 mm
